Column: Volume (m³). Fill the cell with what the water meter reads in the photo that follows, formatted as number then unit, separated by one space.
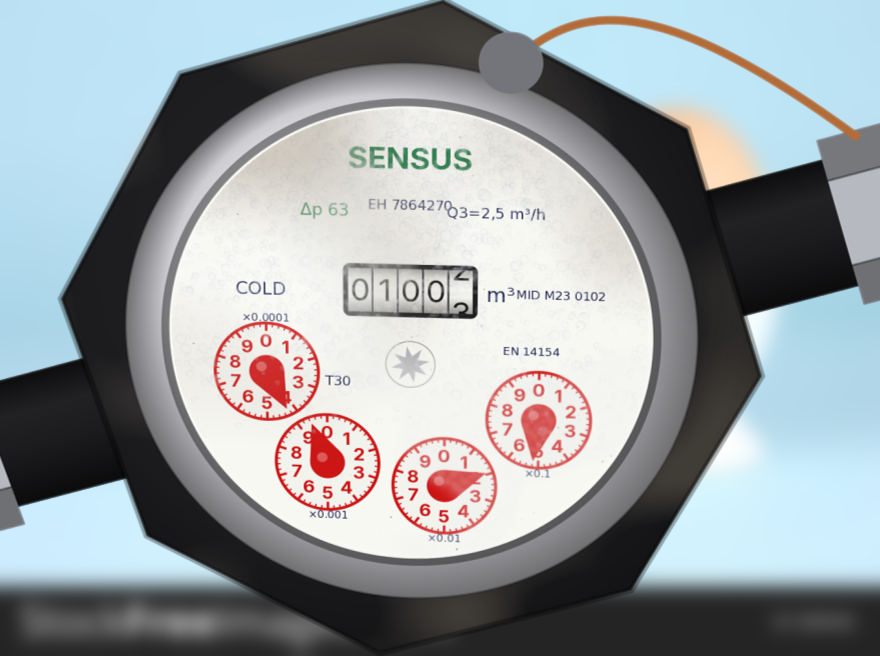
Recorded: 1002.5194 m³
